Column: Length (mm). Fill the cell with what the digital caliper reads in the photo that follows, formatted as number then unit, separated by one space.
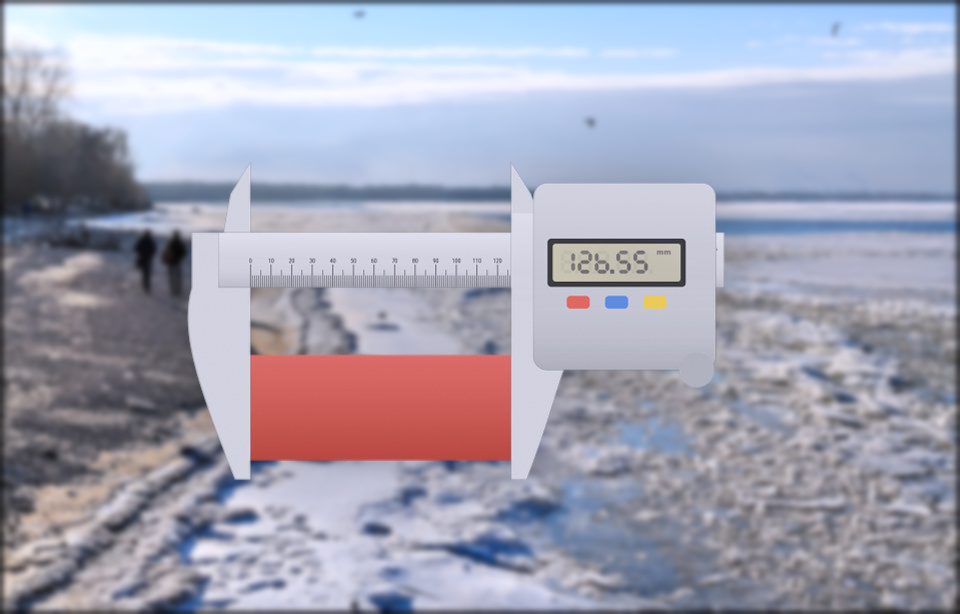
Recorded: 126.55 mm
